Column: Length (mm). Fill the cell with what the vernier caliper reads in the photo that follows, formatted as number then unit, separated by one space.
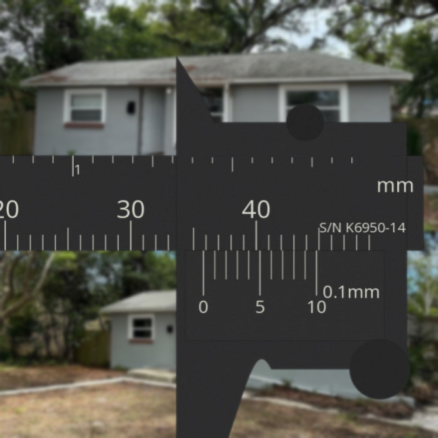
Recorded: 35.8 mm
